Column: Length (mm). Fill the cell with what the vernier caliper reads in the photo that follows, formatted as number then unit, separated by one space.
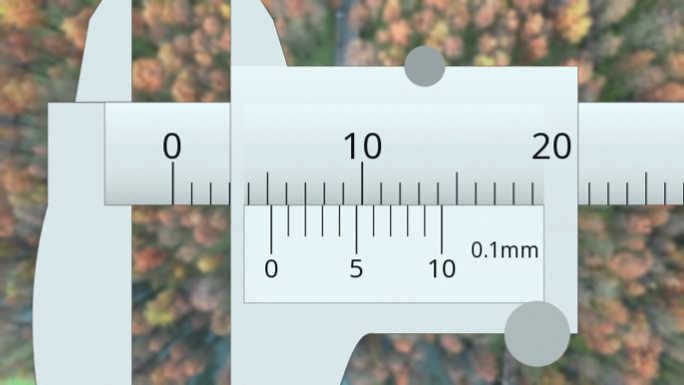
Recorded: 5.2 mm
